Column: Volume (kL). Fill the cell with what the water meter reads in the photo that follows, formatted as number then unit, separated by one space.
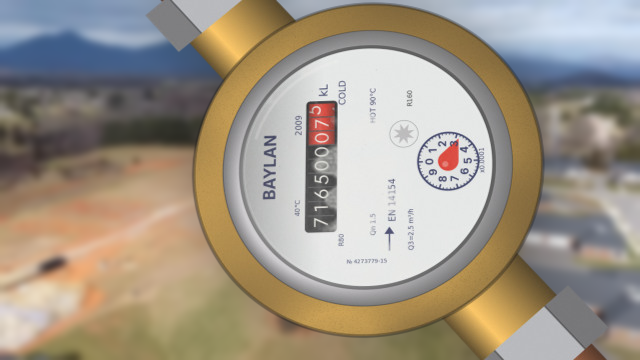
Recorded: 716500.0753 kL
